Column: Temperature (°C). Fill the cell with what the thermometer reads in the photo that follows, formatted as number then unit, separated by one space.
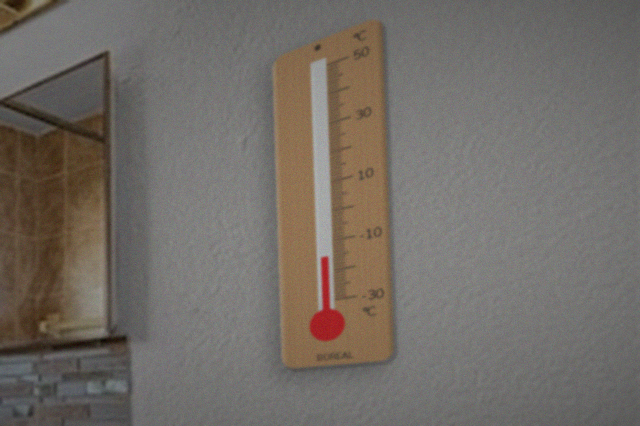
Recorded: -15 °C
